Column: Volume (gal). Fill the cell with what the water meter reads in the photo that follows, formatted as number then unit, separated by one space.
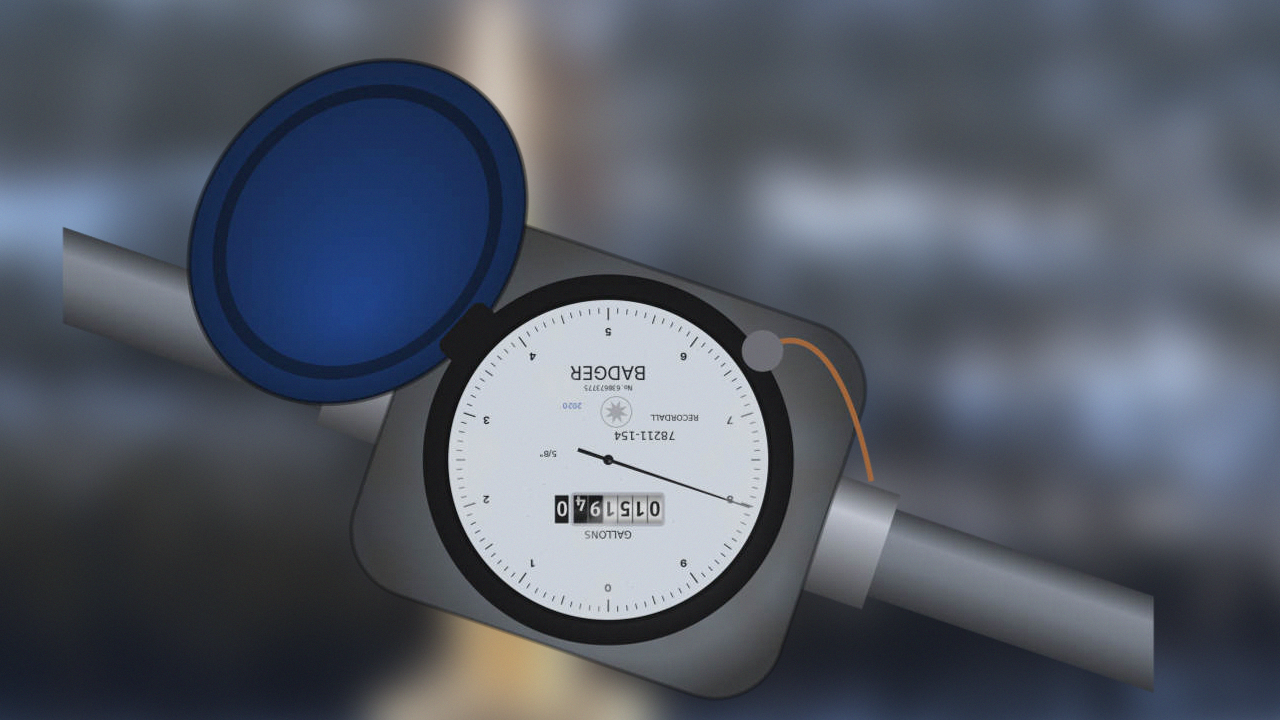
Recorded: 151938.0 gal
